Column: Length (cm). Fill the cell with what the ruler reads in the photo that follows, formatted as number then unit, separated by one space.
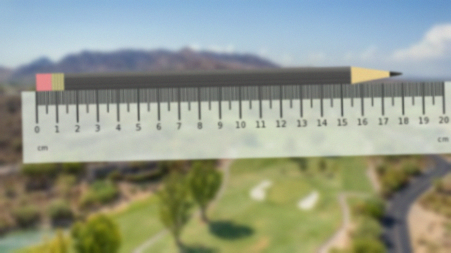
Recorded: 18 cm
